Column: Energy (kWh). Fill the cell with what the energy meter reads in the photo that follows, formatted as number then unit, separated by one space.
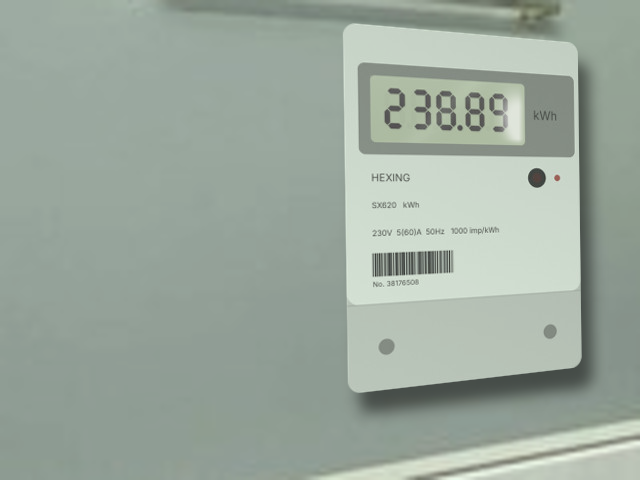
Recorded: 238.89 kWh
